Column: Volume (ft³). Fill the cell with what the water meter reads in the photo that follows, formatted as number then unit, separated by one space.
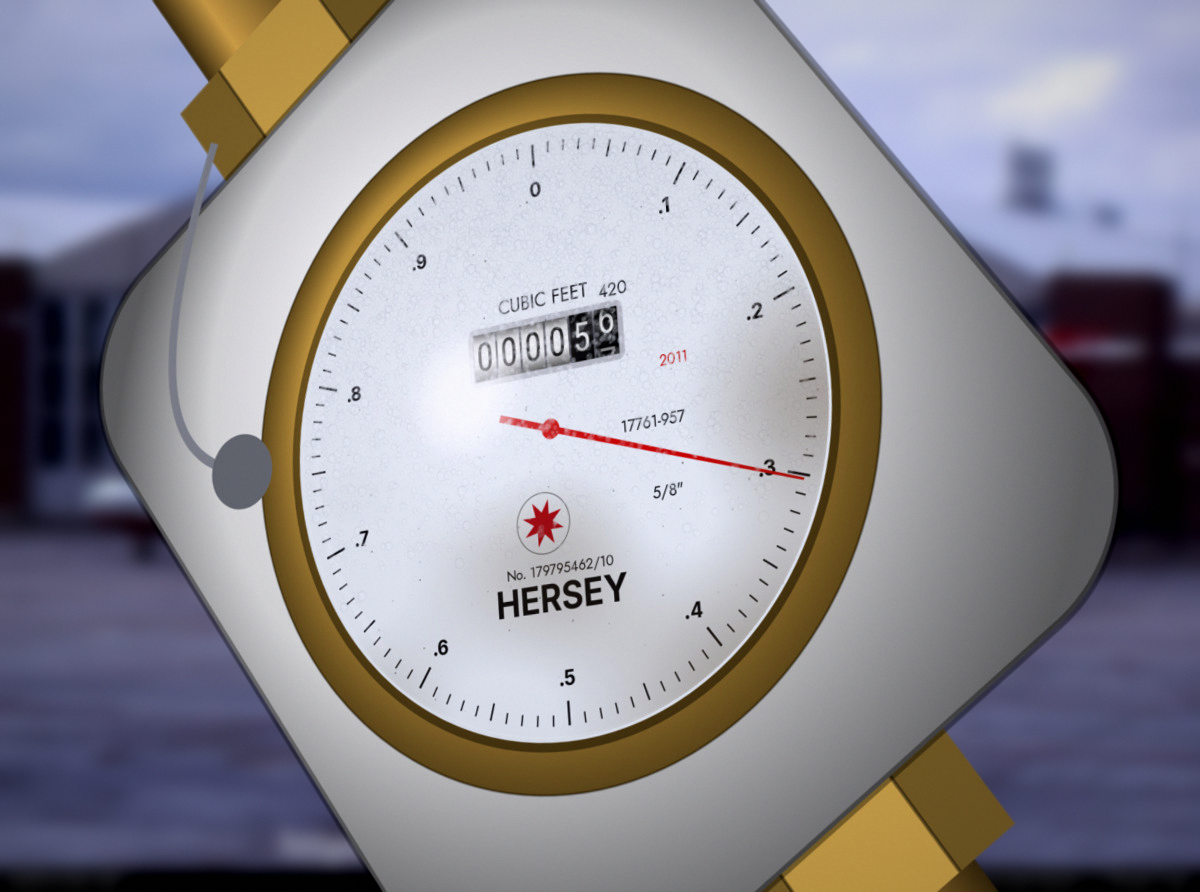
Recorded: 56.30 ft³
